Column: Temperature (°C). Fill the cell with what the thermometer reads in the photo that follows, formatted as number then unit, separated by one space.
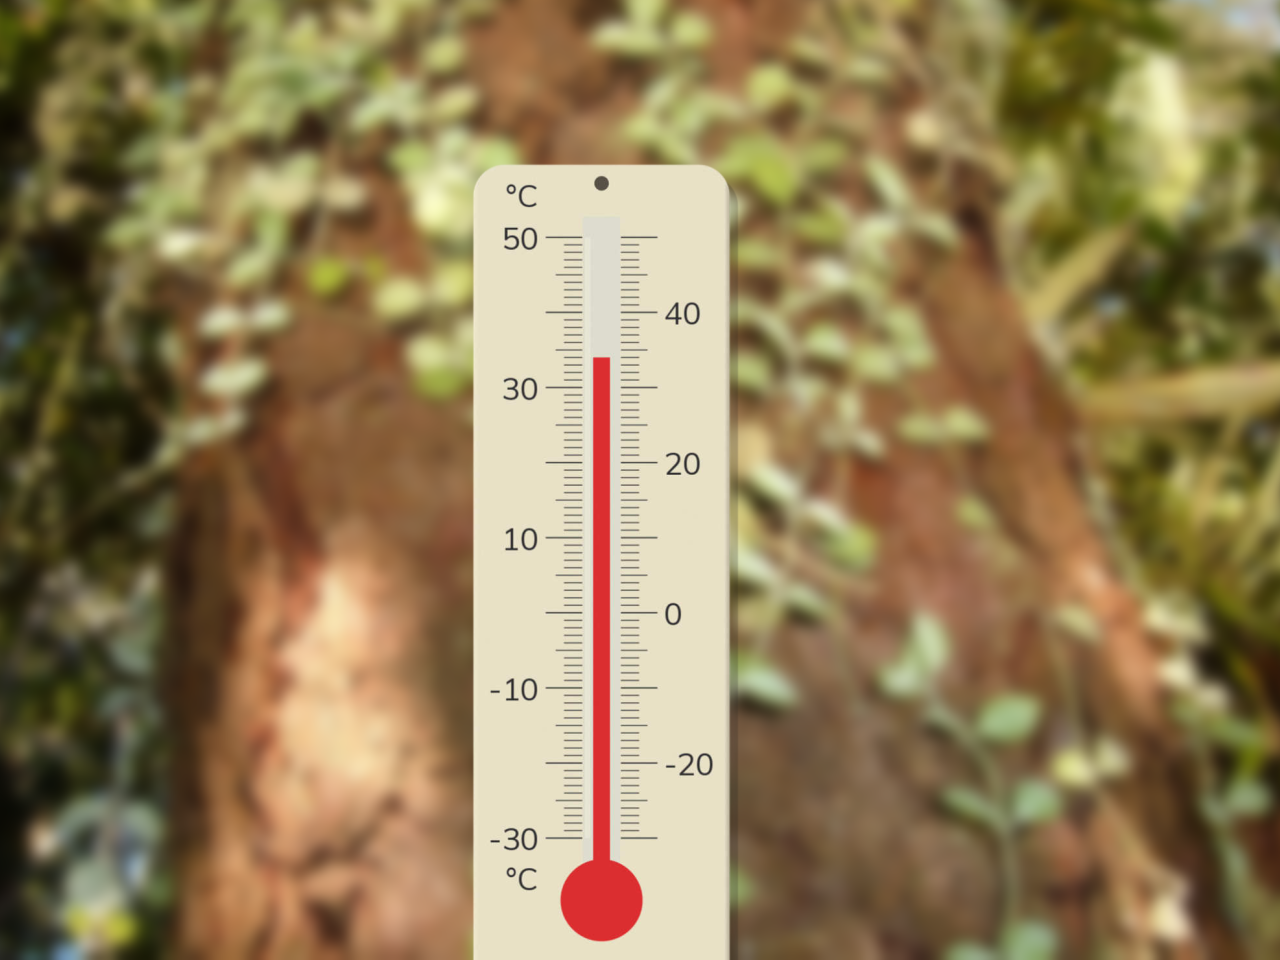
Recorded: 34 °C
